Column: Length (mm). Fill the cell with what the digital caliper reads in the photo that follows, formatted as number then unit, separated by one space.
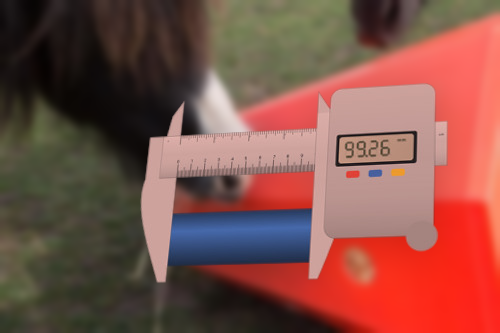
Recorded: 99.26 mm
